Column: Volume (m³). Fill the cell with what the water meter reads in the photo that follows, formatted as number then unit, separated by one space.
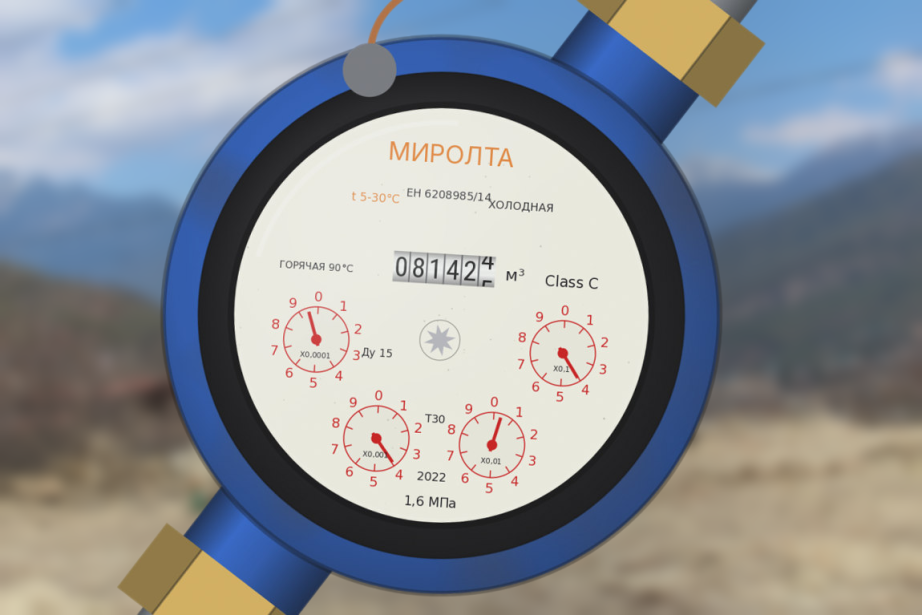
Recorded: 81424.4039 m³
